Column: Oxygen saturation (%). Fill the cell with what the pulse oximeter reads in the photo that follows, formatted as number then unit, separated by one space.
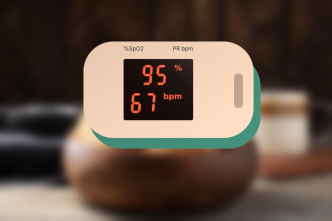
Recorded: 95 %
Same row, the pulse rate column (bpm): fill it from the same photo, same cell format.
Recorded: 67 bpm
